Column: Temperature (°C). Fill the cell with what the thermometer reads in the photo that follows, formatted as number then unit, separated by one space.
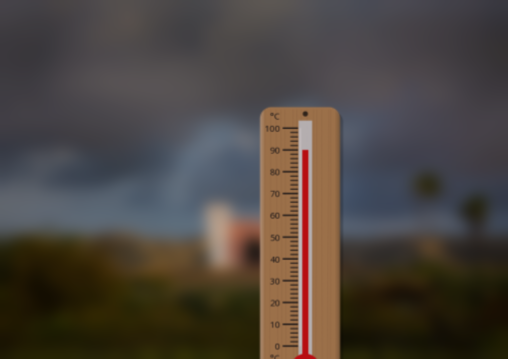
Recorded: 90 °C
